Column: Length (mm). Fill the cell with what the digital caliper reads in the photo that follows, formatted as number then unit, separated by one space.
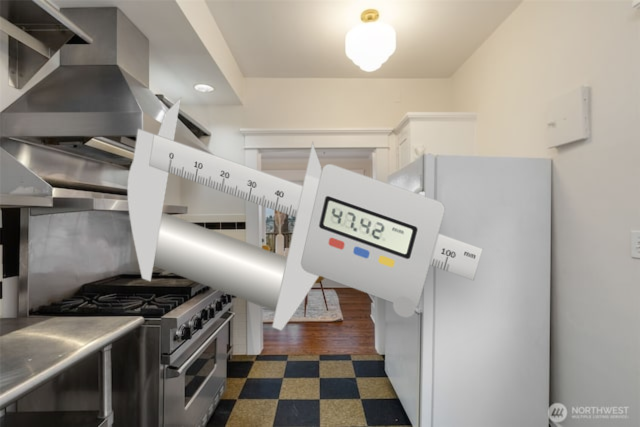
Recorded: 47.42 mm
